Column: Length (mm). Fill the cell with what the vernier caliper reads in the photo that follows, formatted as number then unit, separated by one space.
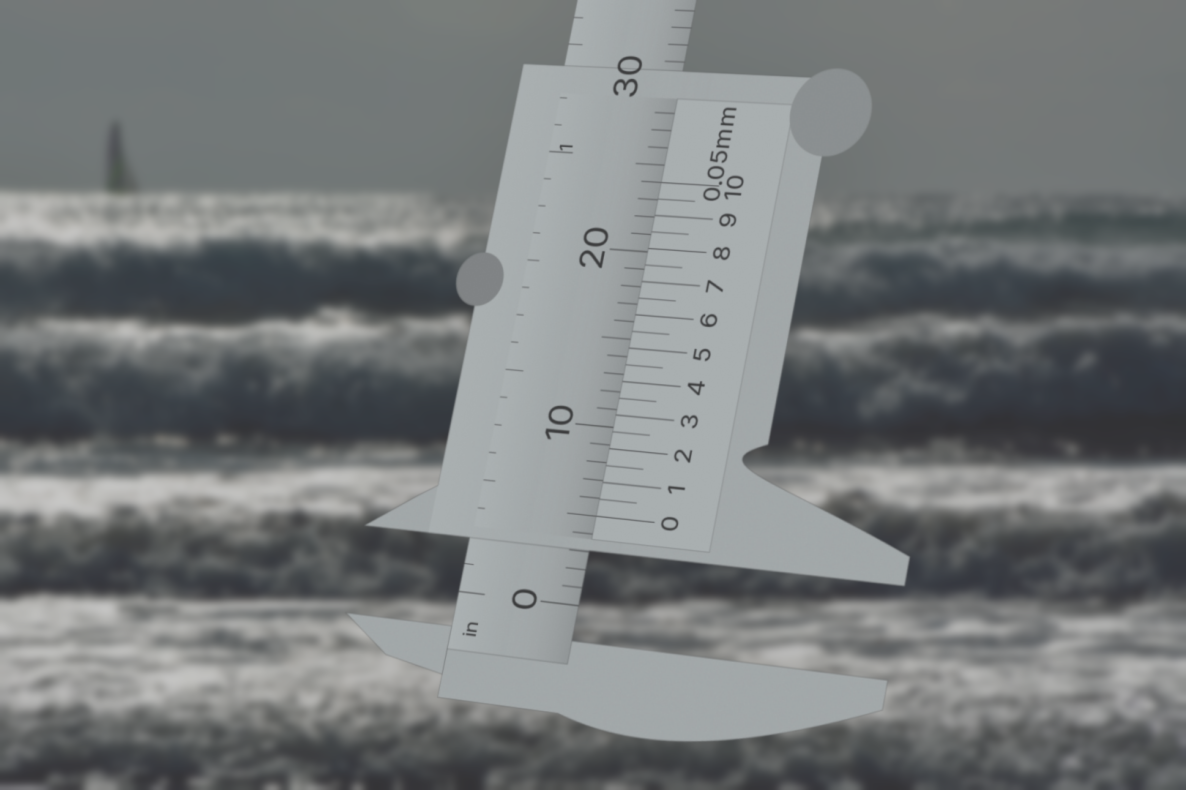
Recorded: 5.0 mm
